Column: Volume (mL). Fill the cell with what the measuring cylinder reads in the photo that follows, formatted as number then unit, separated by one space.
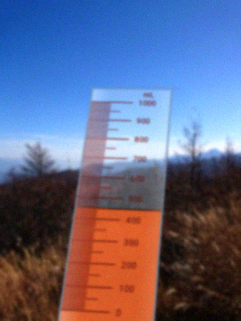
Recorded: 450 mL
